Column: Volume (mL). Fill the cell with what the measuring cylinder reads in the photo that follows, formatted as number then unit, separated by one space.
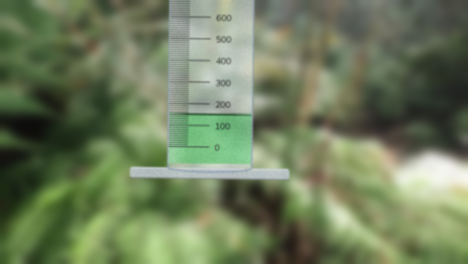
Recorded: 150 mL
